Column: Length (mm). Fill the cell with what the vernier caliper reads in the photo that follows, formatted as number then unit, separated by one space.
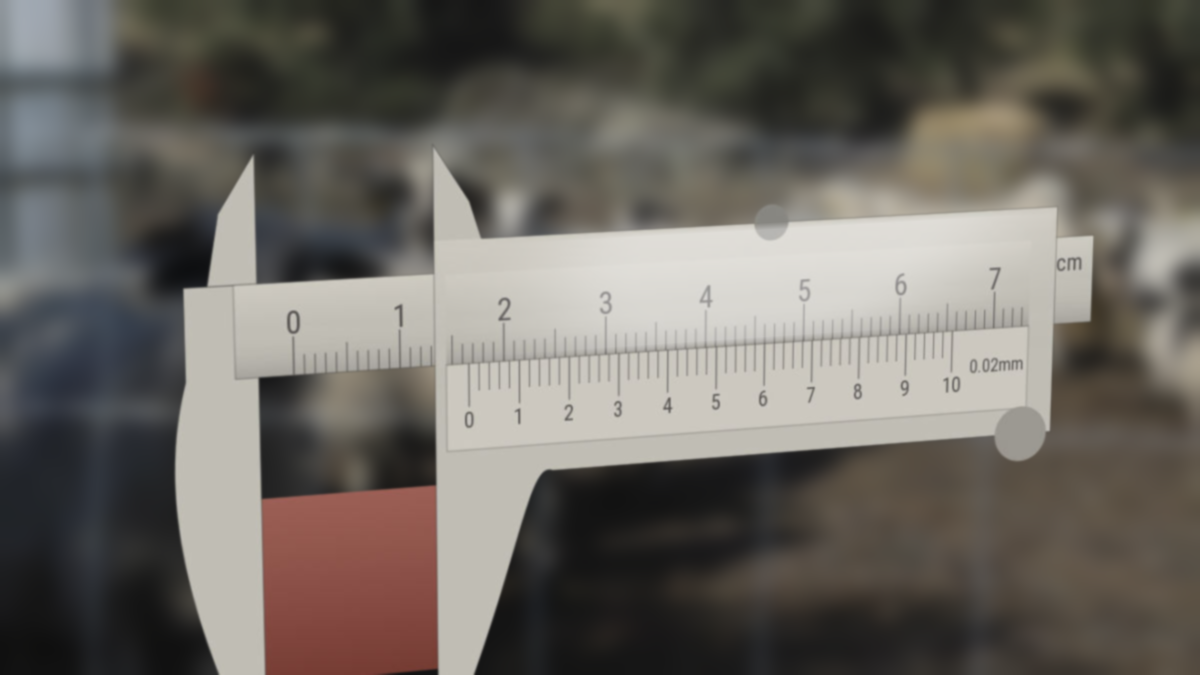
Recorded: 16.6 mm
